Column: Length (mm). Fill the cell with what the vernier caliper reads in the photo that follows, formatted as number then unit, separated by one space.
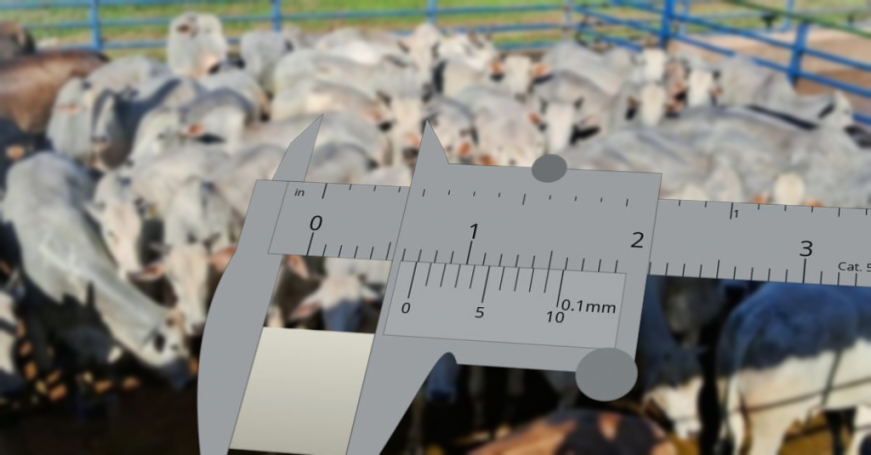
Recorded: 6.9 mm
